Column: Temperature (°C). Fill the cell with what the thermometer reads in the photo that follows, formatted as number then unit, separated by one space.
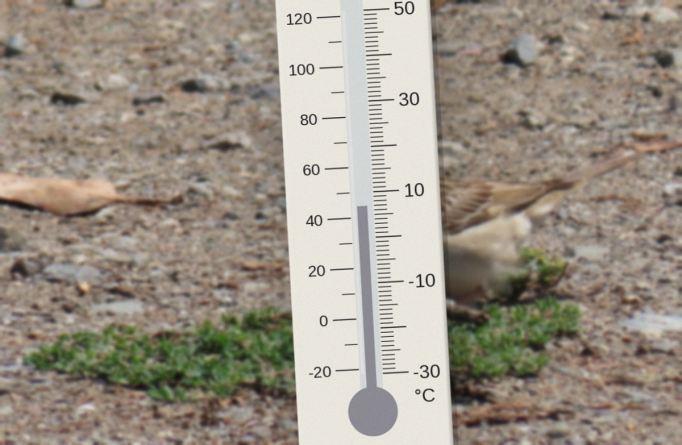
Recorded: 7 °C
